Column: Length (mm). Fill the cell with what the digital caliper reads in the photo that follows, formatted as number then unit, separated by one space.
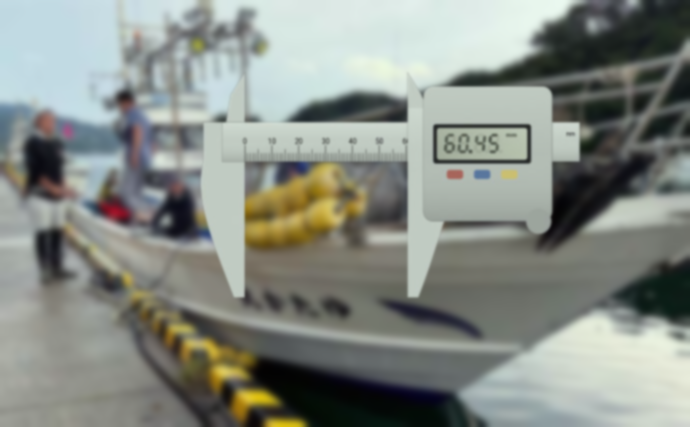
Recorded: 60.45 mm
